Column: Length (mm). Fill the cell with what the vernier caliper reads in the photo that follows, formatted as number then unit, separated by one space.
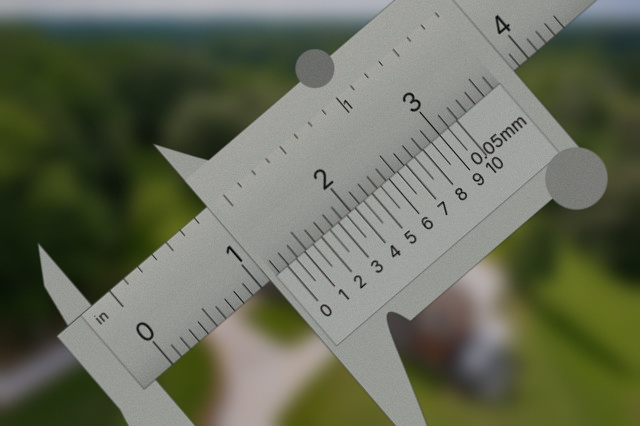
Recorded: 12.9 mm
